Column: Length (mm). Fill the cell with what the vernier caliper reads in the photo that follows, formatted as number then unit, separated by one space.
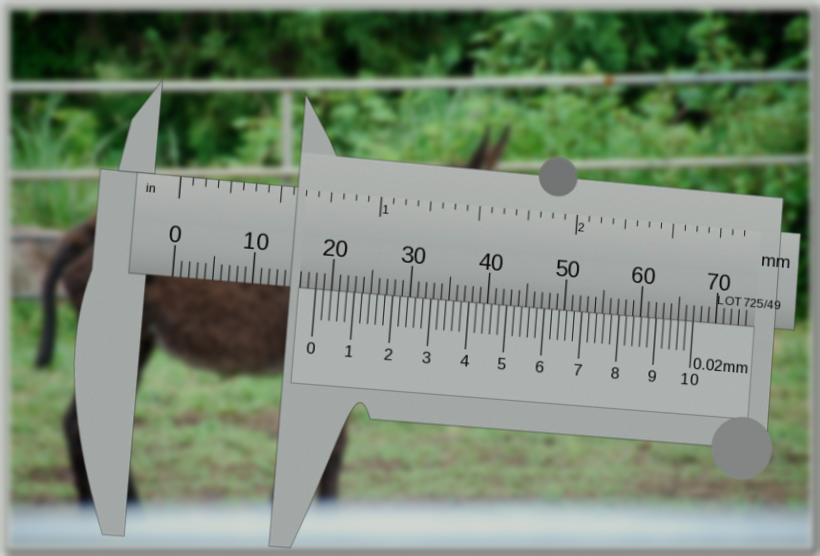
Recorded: 18.0 mm
